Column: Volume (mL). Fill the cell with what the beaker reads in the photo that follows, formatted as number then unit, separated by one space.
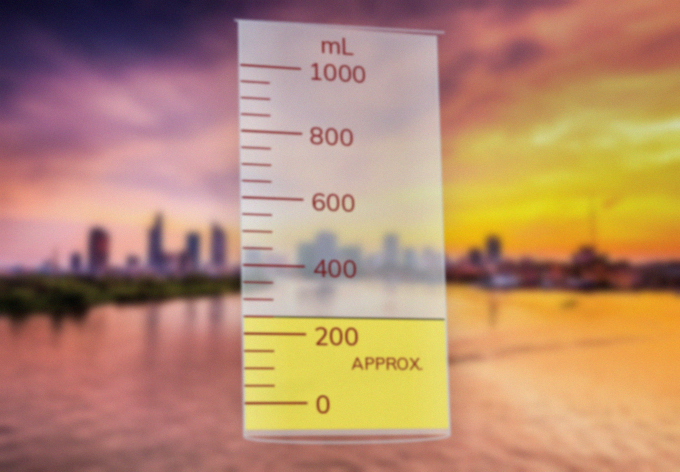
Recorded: 250 mL
